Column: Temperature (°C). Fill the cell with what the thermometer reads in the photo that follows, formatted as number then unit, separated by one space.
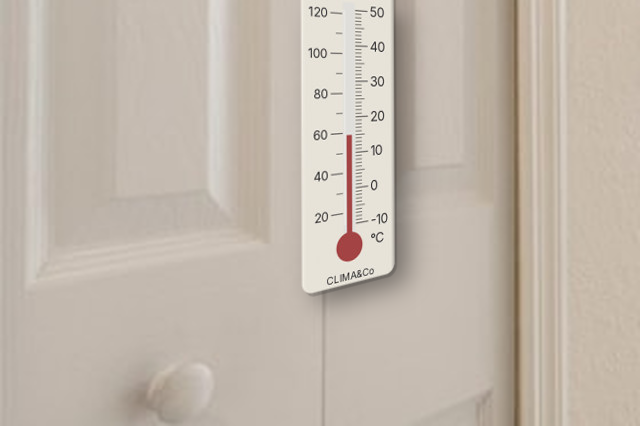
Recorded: 15 °C
